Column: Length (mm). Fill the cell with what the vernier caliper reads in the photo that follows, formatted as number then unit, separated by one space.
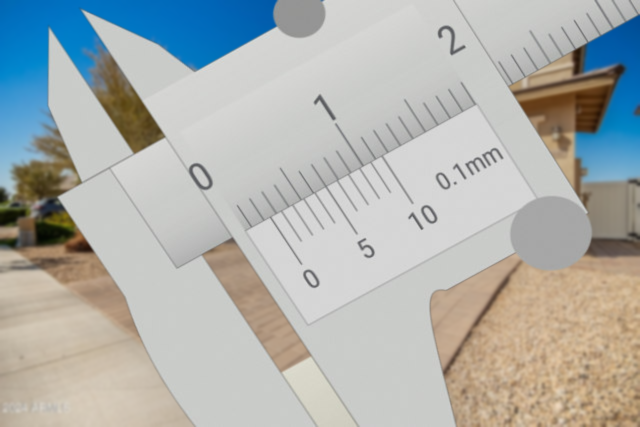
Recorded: 2.5 mm
